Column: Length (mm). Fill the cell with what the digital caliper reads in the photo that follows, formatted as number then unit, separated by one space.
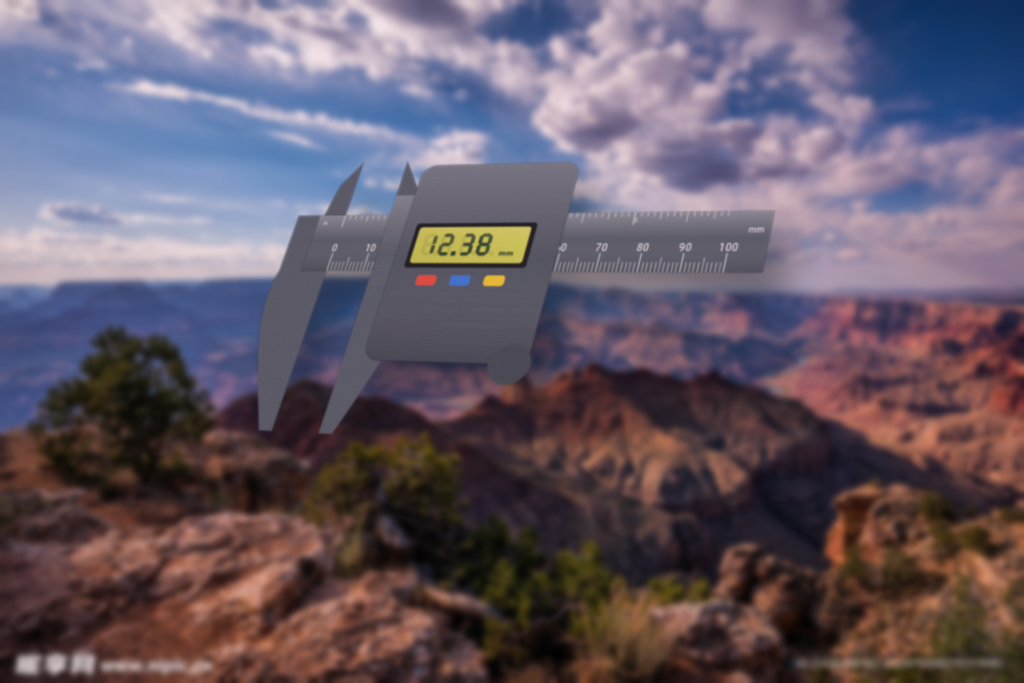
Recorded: 12.38 mm
